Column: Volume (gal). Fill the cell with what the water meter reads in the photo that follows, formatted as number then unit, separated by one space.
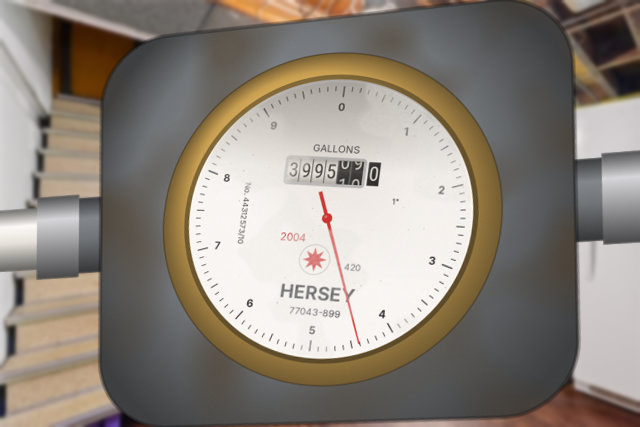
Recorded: 3995094.4 gal
